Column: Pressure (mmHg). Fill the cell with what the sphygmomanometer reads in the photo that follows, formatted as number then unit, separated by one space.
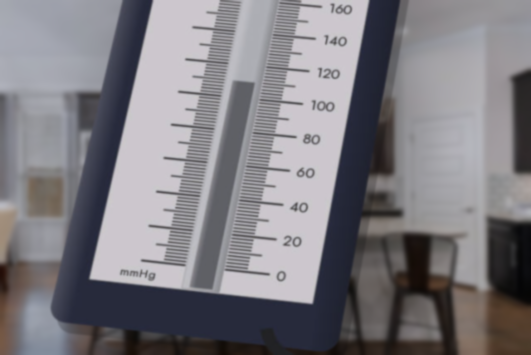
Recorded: 110 mmHg
